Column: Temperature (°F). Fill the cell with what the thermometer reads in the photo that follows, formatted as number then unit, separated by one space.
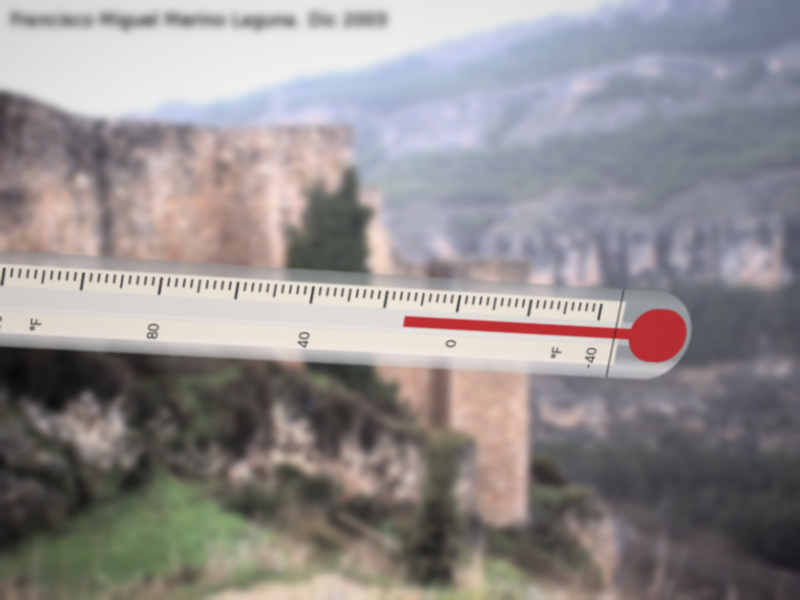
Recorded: 14 °F
